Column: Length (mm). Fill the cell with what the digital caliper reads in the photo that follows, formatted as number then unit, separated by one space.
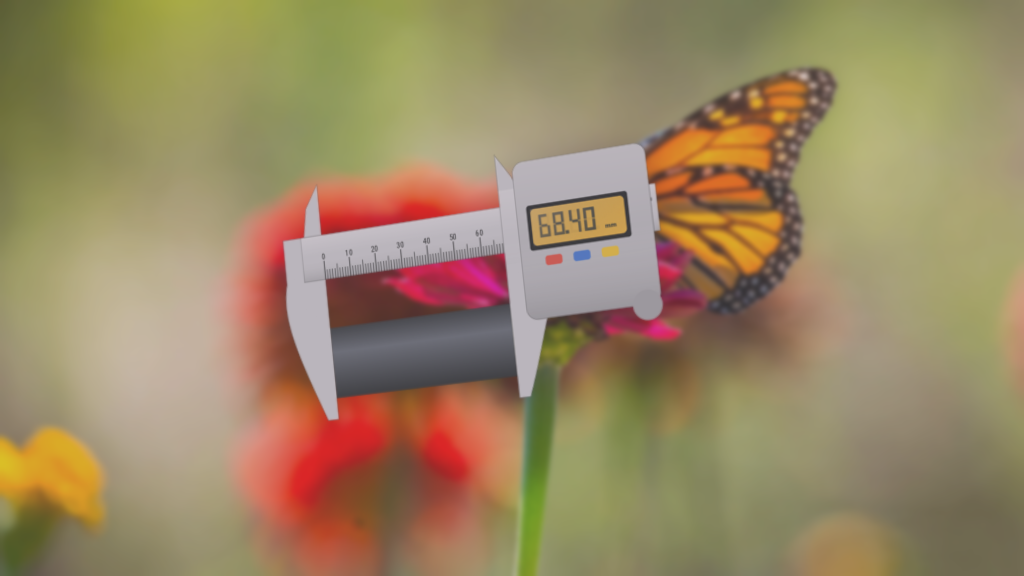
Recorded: 68.40 mm
